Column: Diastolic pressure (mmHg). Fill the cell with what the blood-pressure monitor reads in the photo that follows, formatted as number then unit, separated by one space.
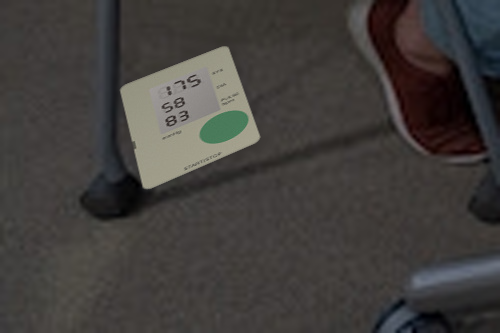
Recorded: 58 mmHg
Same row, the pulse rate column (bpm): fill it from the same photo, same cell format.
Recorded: 83 bpm
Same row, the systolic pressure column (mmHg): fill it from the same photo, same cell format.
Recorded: 175 mmHg
